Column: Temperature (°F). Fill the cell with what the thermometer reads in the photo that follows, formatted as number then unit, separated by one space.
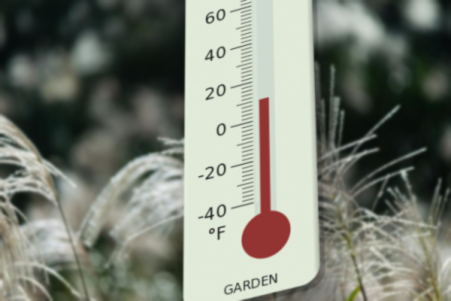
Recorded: 10 °F
